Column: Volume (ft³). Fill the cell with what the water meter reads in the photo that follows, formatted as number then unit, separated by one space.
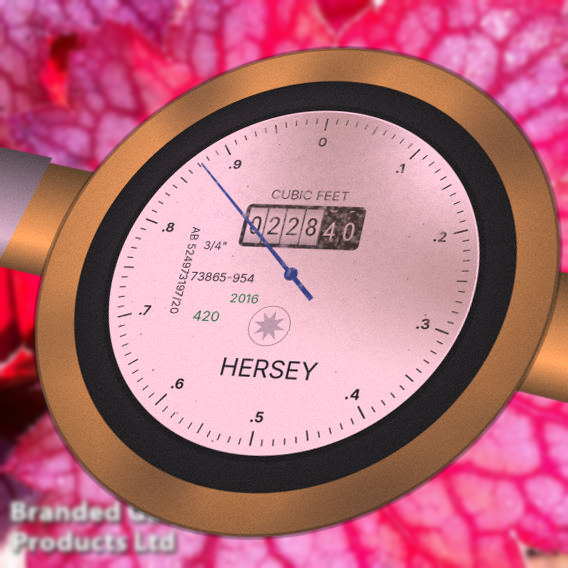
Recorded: 22839.87 ft³
